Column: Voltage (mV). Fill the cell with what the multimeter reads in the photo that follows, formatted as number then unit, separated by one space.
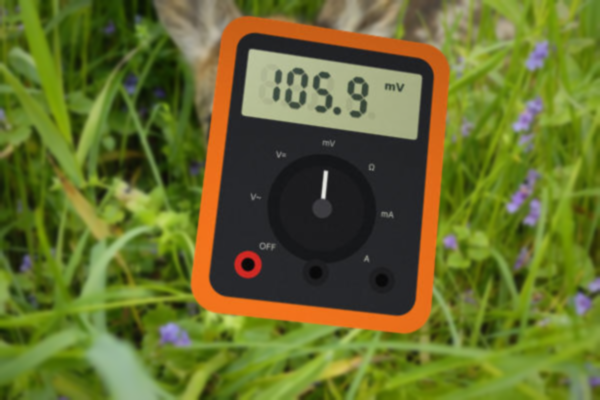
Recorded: 105.9 mV
